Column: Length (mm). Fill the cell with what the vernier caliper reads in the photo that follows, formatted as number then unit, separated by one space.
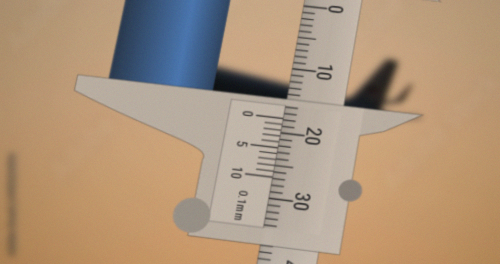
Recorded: 17.8 mm
